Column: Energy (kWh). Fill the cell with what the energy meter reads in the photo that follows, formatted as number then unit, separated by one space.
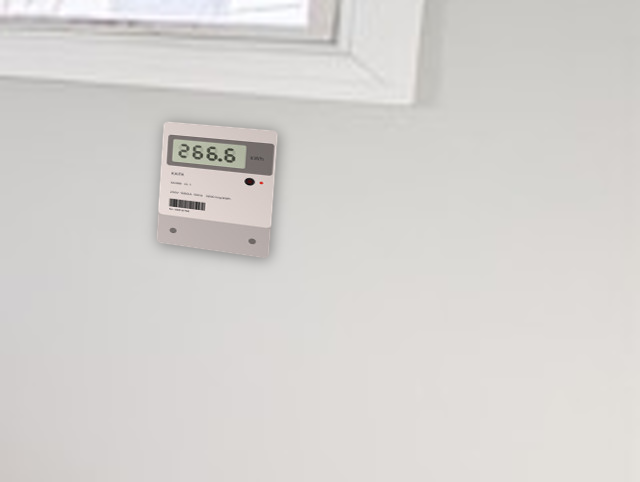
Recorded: 266.6 kWh
